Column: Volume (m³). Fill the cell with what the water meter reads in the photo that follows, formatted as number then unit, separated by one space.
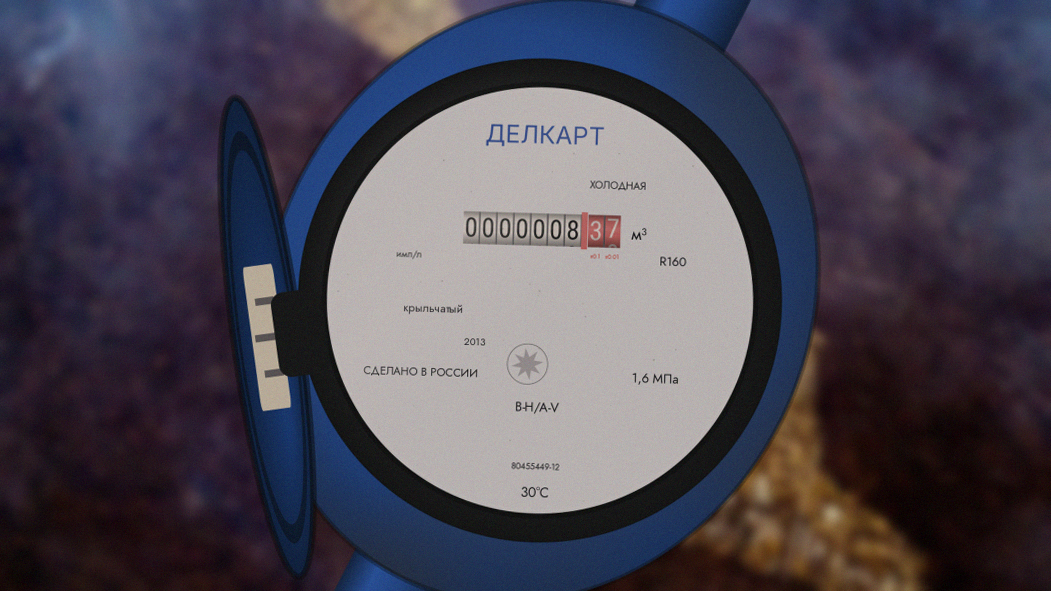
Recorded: 8.37 m³
